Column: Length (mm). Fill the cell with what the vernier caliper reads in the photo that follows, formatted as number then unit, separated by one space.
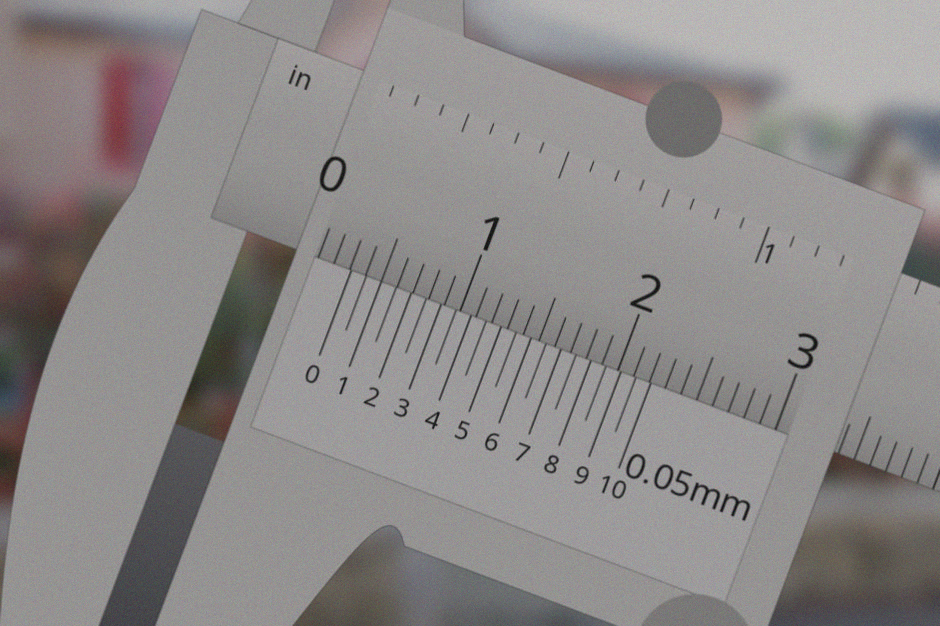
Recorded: 3.1 mm
